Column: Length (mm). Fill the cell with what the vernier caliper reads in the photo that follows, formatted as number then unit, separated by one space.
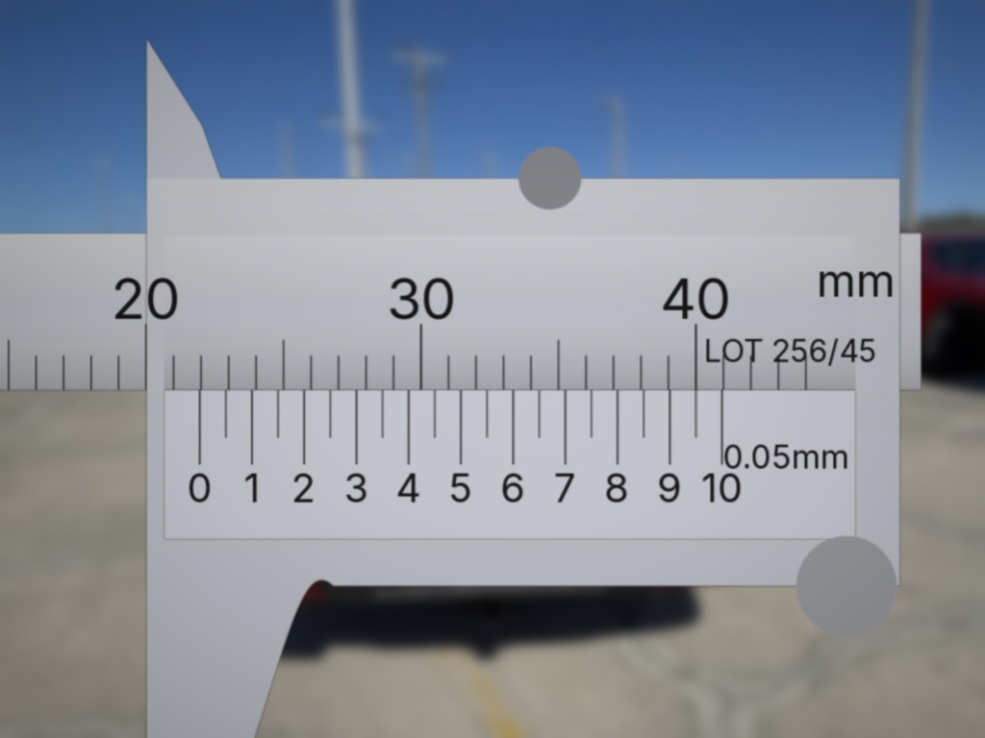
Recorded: 21.95 mm
